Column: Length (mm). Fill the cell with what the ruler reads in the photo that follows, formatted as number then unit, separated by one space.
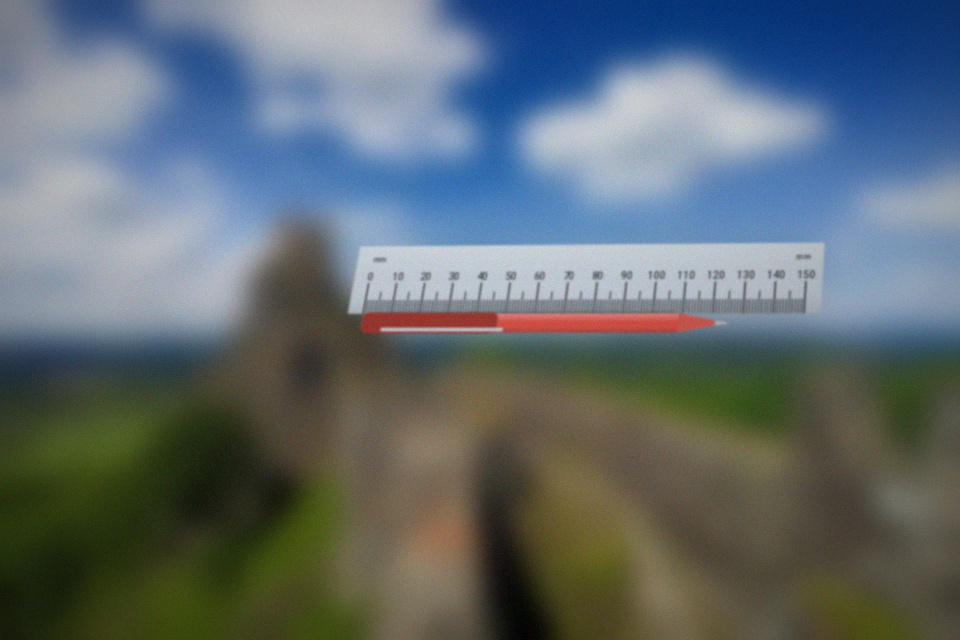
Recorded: 125 mm
